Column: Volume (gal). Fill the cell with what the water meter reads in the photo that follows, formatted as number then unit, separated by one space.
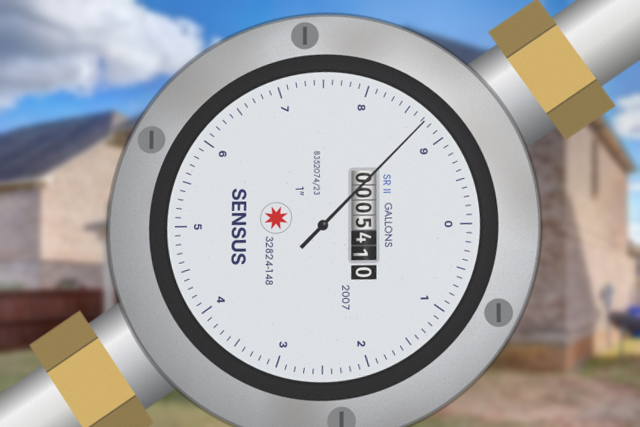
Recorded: 5408.7 gal
